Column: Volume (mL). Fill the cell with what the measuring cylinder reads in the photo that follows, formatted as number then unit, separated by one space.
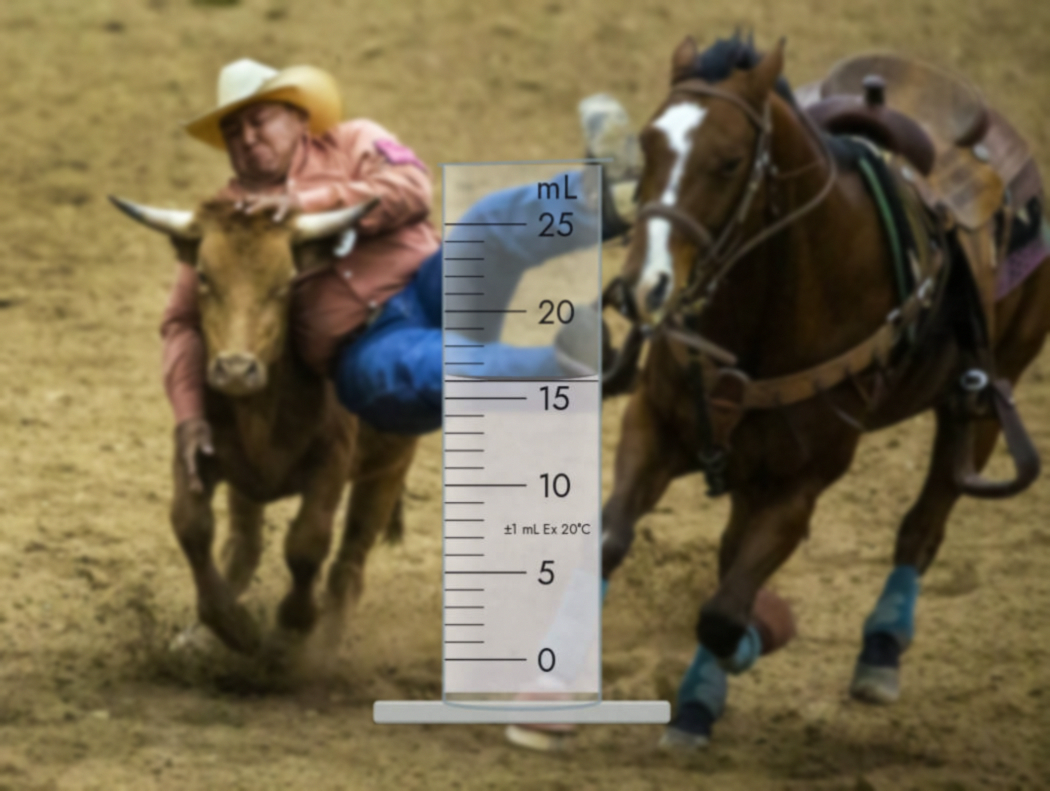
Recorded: 16 mL
